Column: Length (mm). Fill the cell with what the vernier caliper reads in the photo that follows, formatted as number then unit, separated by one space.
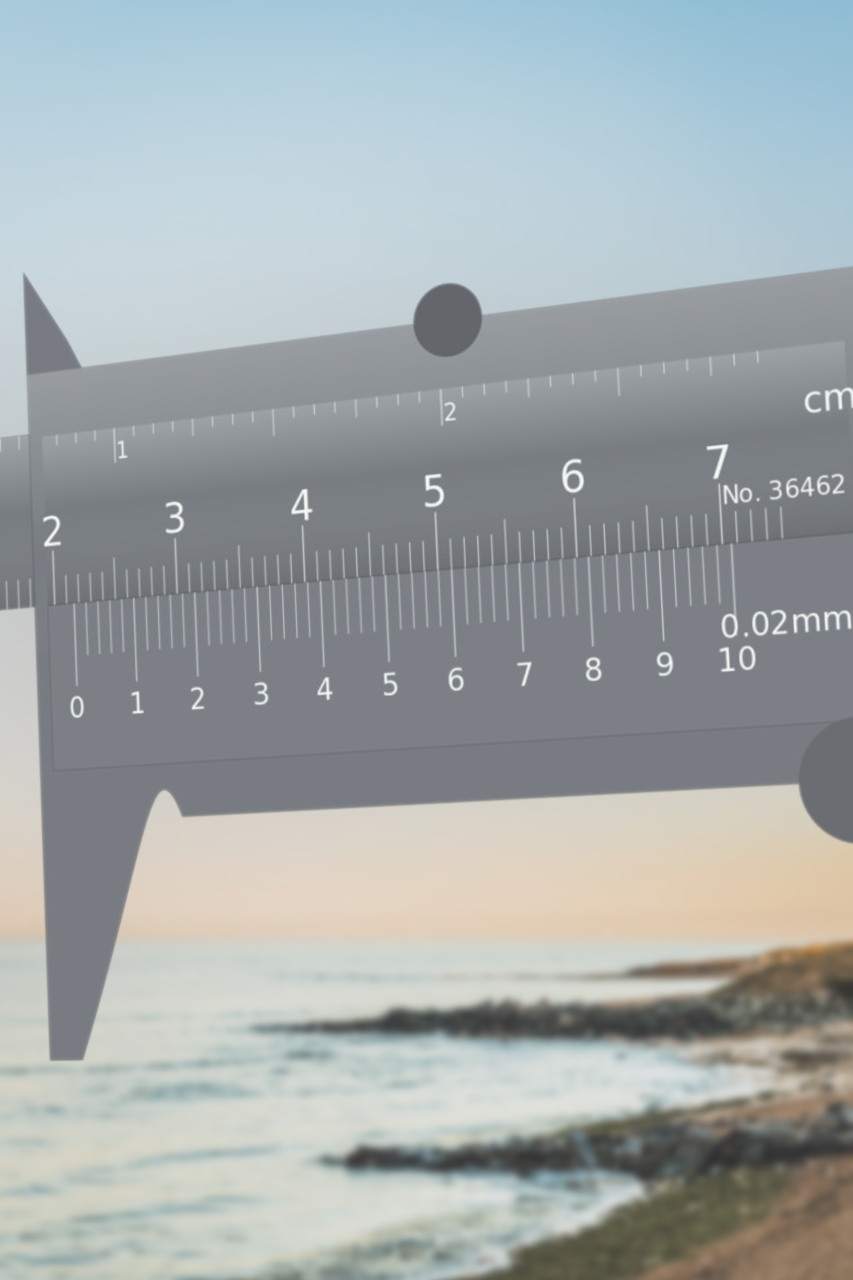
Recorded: 21.6 mm
